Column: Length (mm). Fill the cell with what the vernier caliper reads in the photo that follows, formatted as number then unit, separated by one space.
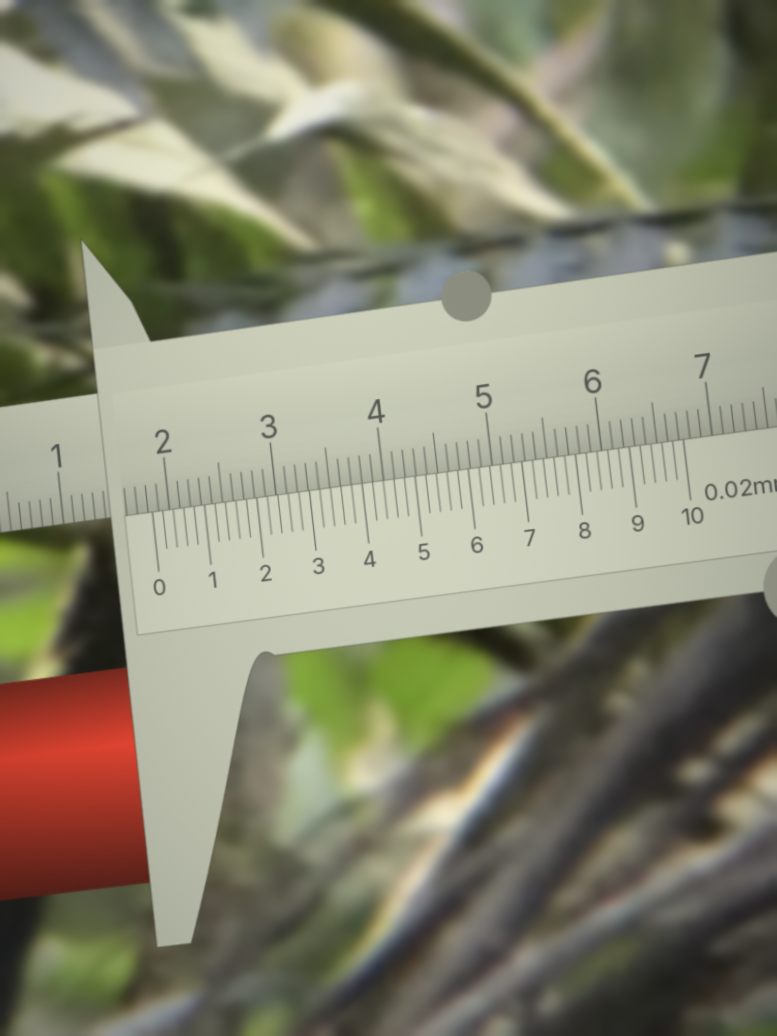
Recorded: 18.4 mm
